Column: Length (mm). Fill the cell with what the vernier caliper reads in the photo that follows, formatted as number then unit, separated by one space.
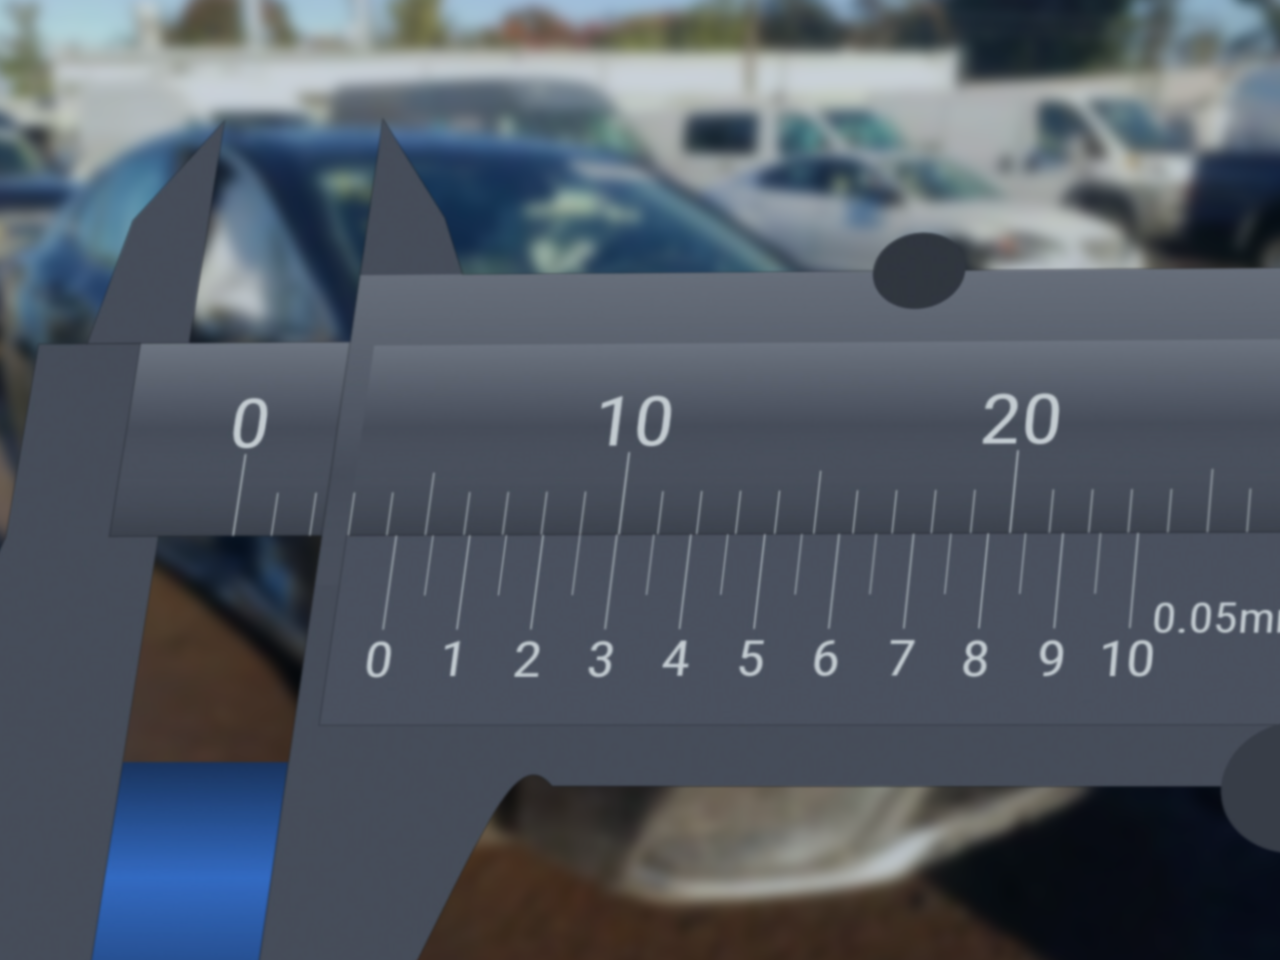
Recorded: 4.25 mm
